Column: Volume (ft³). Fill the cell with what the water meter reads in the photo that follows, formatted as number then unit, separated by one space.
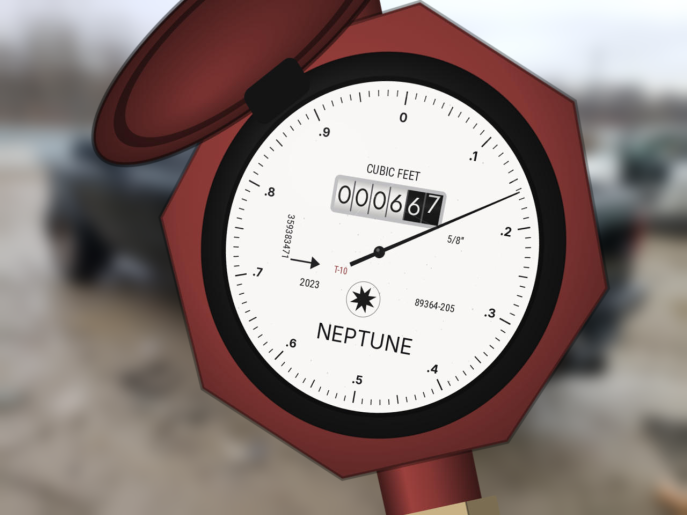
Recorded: 667.16 ft³
